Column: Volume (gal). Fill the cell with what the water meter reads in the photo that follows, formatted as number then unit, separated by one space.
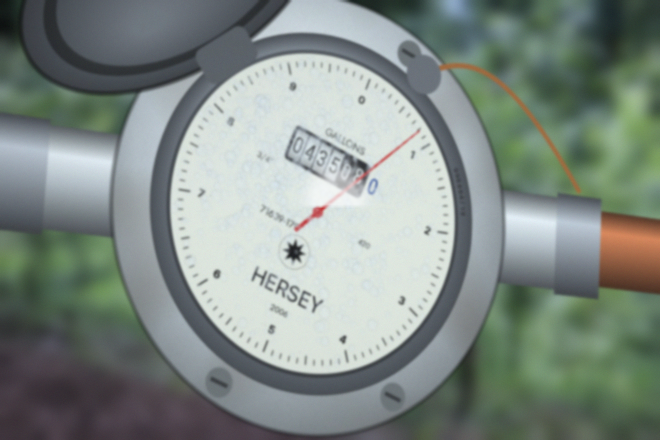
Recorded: 435080.8 gal
